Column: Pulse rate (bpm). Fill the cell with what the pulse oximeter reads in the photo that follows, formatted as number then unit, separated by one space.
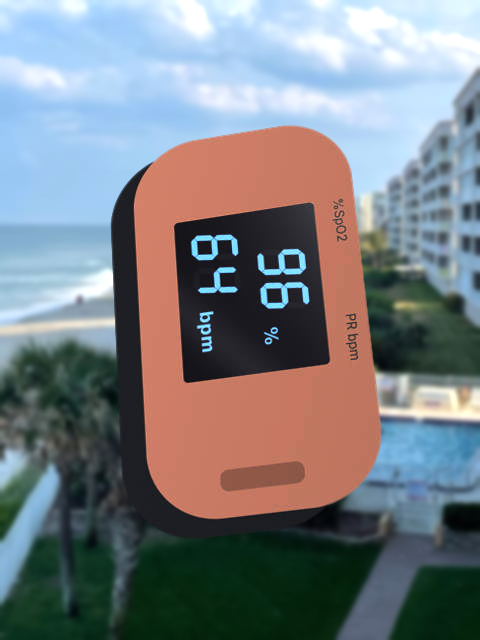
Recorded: 64 bpm
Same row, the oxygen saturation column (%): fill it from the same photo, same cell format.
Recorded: 96 %
